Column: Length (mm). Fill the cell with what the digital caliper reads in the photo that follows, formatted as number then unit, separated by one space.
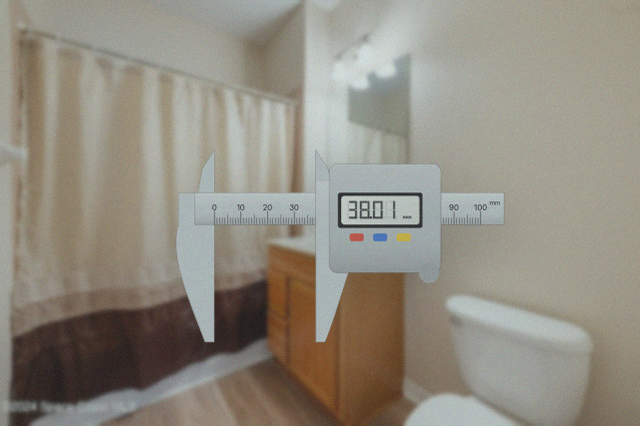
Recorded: 38.01 mm
